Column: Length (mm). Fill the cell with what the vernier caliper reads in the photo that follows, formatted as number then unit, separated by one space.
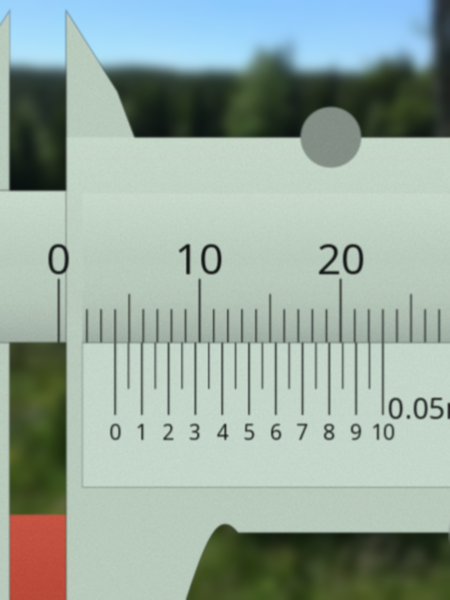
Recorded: 4.0 mm
